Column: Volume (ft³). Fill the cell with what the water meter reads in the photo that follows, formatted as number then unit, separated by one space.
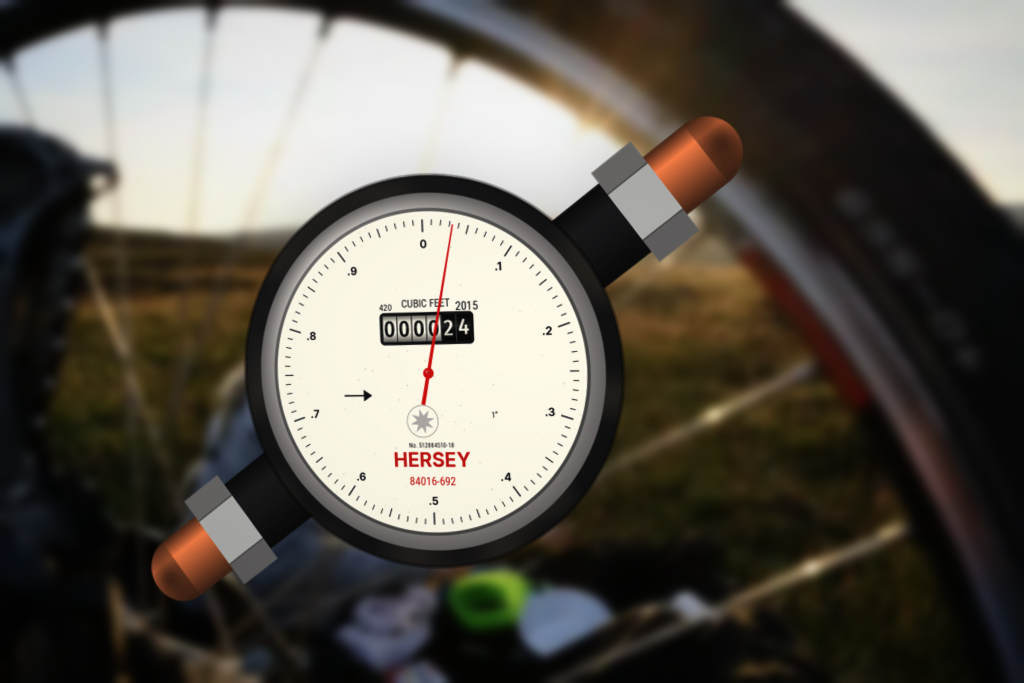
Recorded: 24.03 ft³
